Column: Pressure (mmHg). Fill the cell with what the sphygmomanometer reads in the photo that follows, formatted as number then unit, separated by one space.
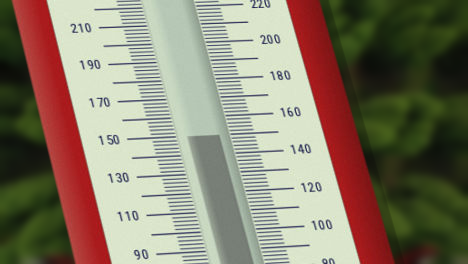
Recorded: 150 mmHg
